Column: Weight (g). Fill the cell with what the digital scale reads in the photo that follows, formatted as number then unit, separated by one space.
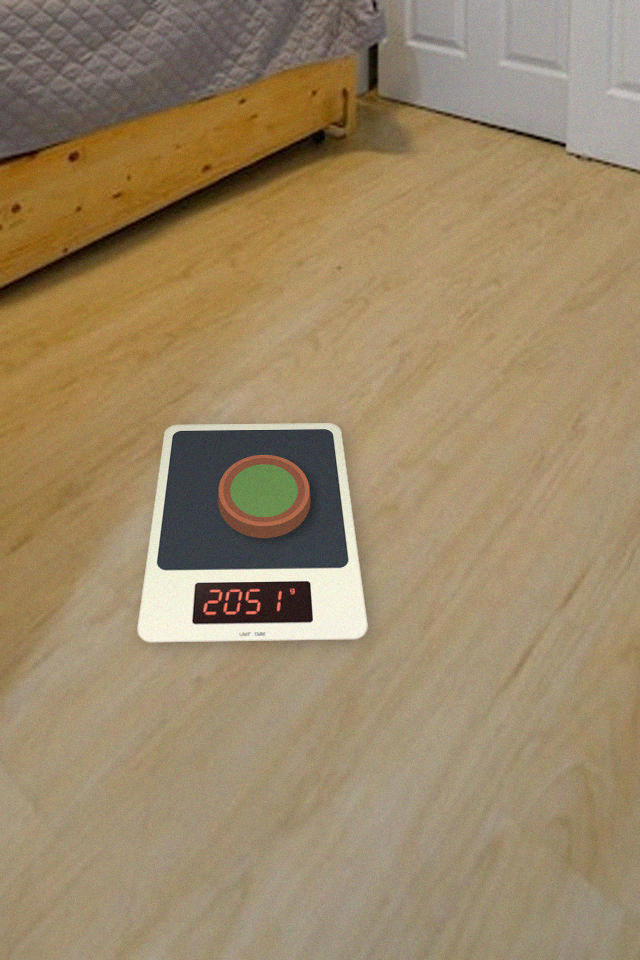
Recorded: 2051 g
